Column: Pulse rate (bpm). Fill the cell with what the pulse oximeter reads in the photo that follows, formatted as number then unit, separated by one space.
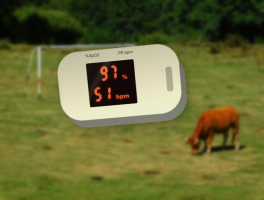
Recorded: 51 bpm
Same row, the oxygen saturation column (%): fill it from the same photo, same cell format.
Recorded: 97 %
